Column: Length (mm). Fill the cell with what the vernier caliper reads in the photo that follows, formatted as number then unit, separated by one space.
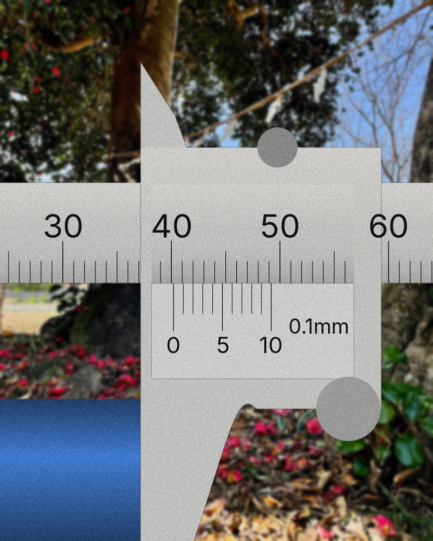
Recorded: 40.2 mm
